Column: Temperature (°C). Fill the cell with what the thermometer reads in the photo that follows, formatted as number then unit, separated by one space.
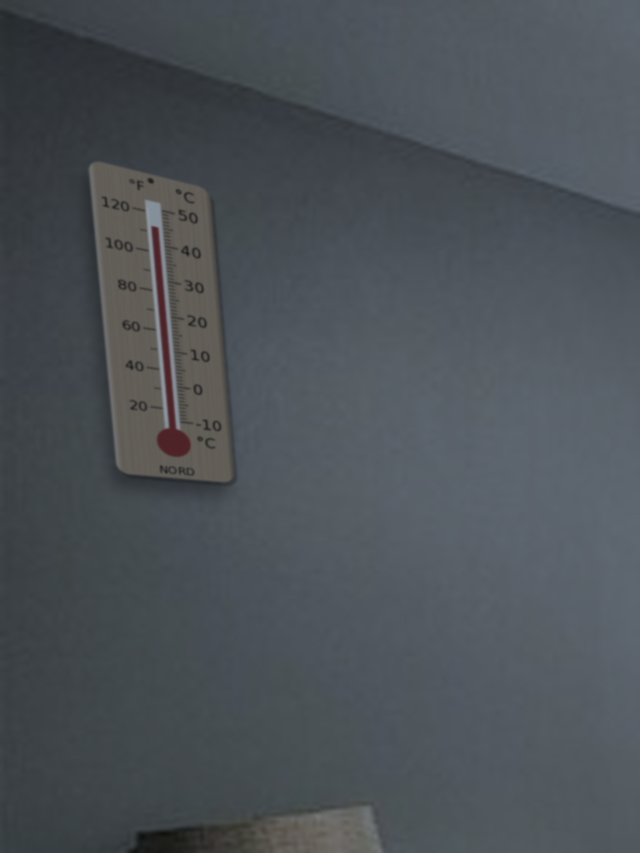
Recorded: 45 °C
